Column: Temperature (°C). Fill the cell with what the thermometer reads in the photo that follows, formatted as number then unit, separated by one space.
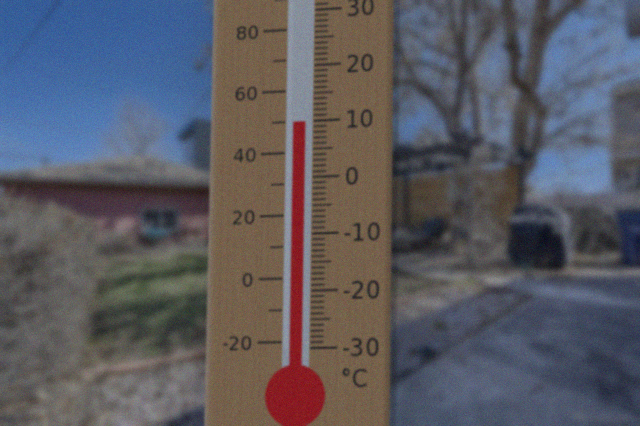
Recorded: 10 °C
